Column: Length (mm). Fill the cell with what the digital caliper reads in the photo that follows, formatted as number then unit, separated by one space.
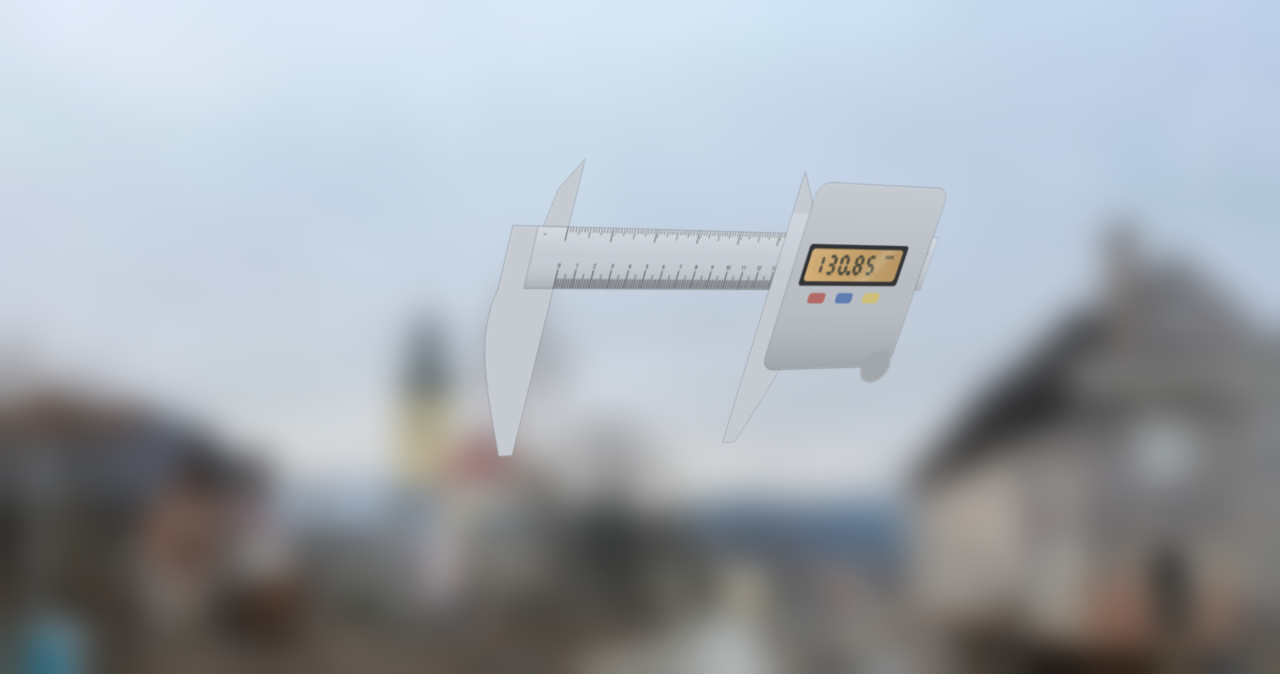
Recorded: 130.85 mm
